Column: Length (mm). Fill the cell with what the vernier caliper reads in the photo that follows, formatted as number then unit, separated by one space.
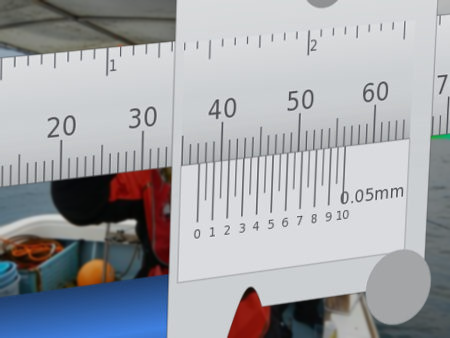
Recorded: 37.2 mm
